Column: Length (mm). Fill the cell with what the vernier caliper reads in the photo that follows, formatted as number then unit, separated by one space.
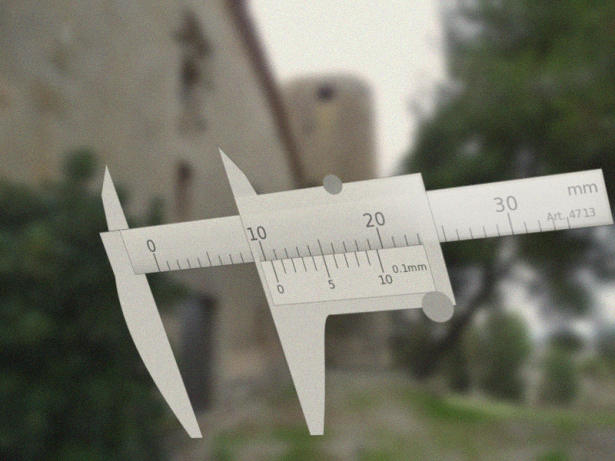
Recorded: 10.5 mm
